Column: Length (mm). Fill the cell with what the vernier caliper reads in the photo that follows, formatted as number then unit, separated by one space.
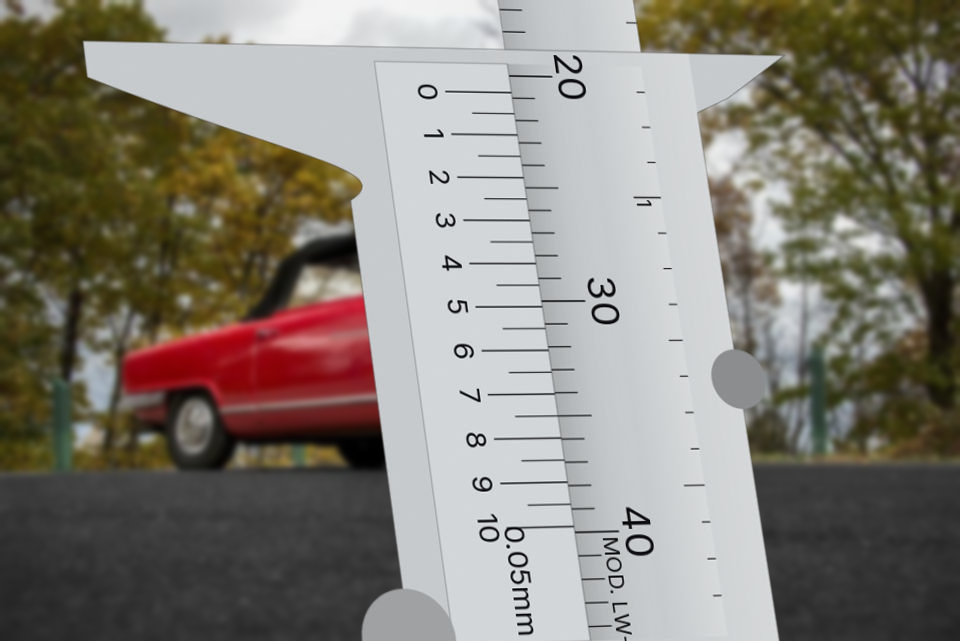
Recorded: 20.75 mm
